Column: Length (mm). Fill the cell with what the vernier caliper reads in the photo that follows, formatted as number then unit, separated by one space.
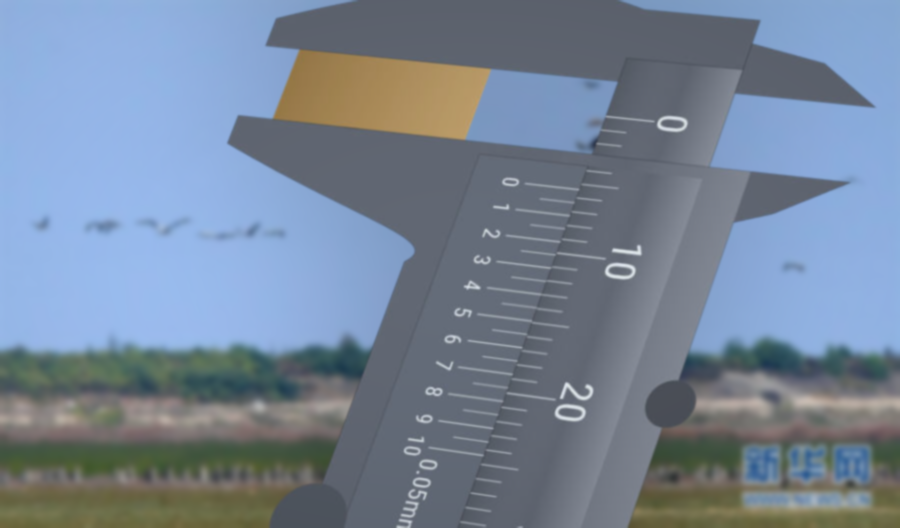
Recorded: 5.4 mm
